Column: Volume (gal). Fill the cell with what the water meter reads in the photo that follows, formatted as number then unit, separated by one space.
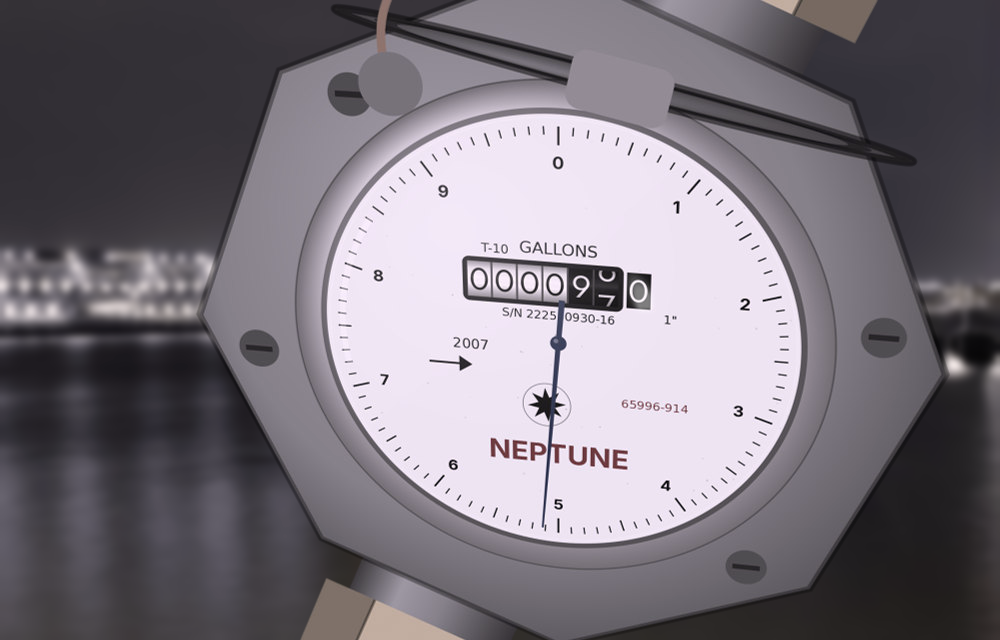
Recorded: 965.1 gal
